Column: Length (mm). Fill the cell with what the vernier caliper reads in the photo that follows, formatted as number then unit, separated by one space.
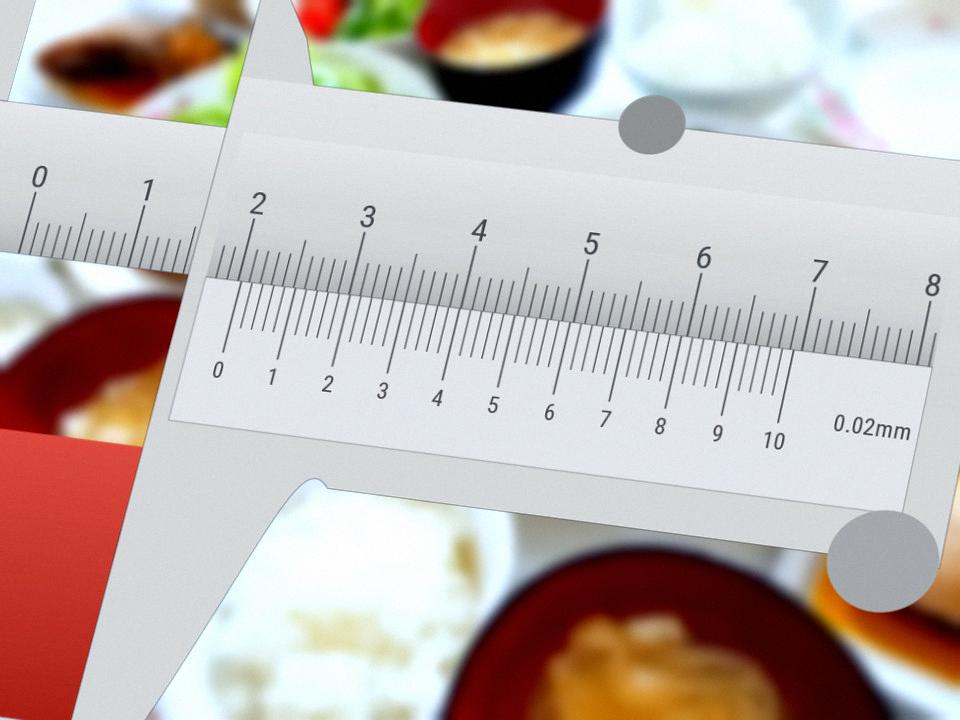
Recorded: 20.3 mm
